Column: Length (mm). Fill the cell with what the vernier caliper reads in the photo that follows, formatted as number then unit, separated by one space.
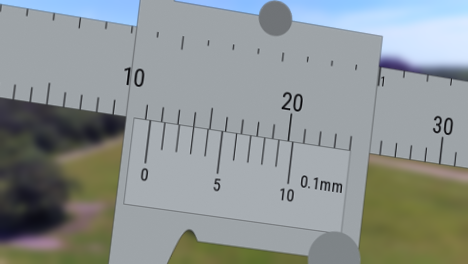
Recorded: 11.3 mm
